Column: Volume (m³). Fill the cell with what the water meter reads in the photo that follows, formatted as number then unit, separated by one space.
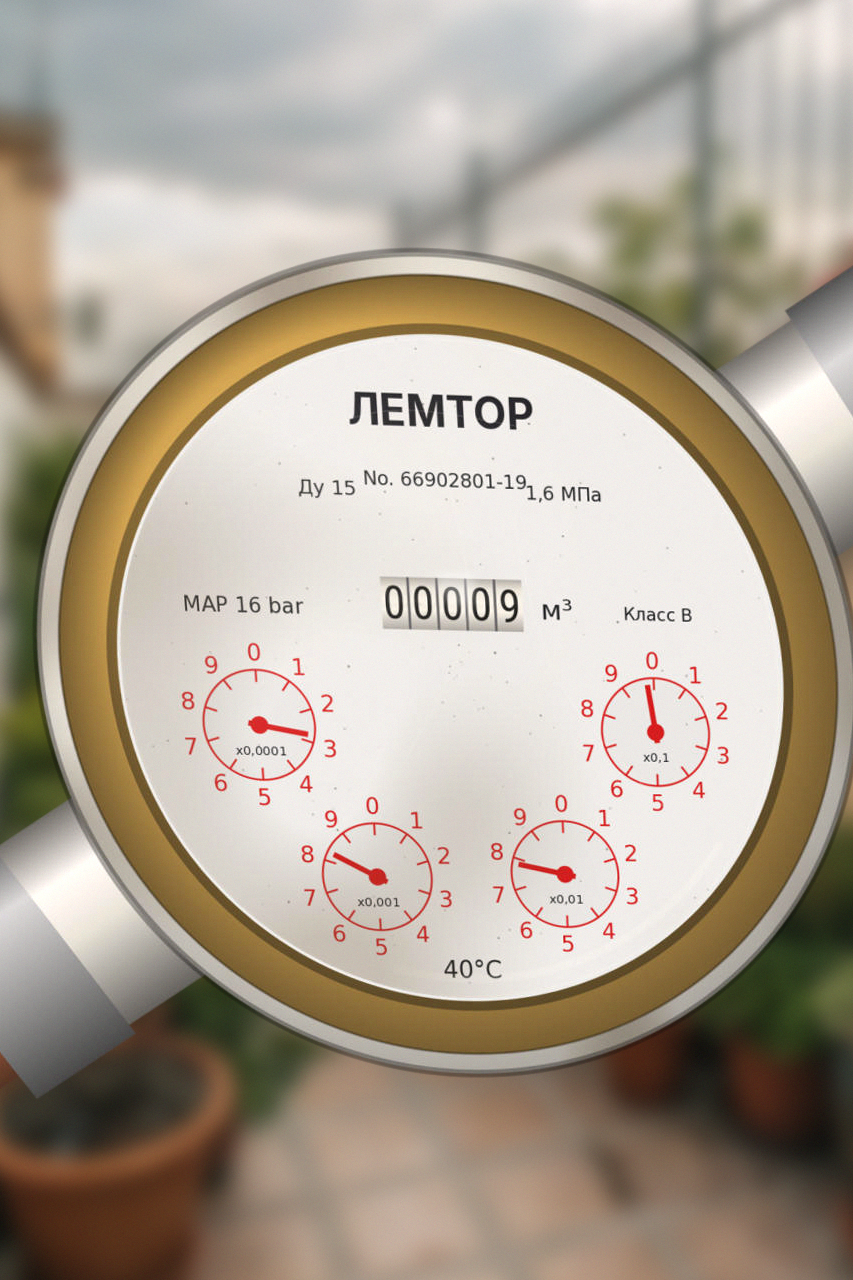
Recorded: 8.9782 m³
